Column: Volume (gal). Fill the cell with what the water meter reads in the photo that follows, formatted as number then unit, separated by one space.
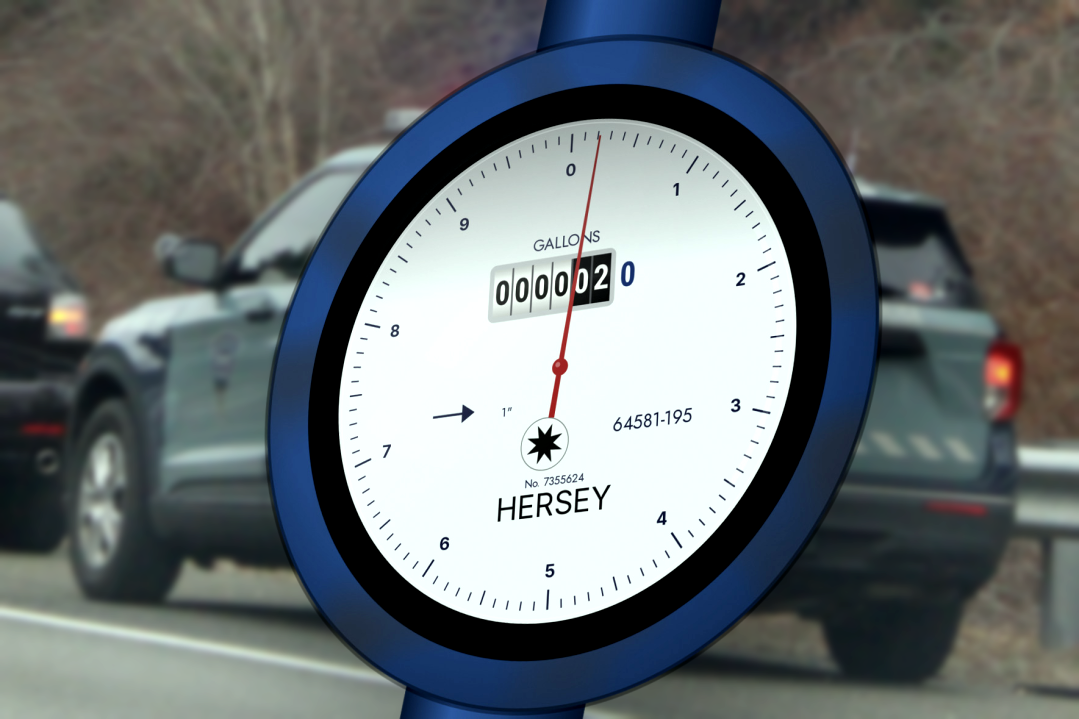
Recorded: 20.2 gal
